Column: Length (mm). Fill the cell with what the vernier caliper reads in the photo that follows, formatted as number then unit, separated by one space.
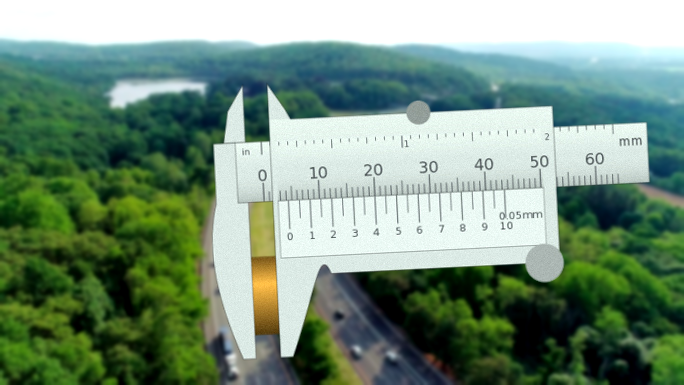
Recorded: 4.4 mm
